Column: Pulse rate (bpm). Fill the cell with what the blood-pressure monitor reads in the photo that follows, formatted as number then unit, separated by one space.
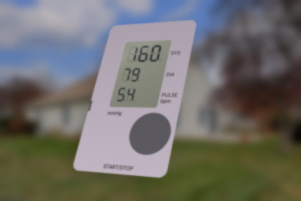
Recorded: 54 bpm
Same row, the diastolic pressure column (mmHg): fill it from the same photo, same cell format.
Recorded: 79 mmHg
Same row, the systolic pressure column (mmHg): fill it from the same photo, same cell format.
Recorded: 160 mmHg
